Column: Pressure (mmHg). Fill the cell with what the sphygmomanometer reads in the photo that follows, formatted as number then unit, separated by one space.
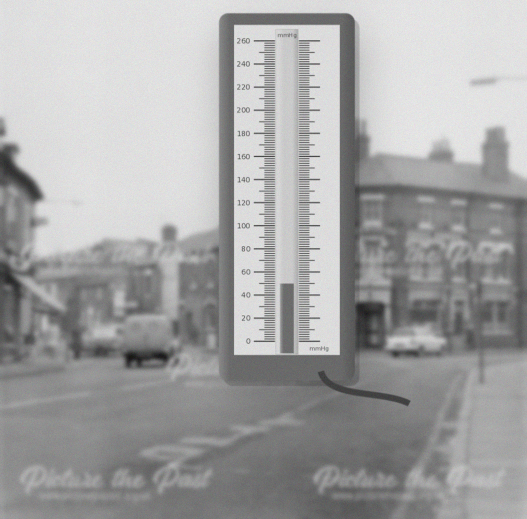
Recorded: 50 mmHg
